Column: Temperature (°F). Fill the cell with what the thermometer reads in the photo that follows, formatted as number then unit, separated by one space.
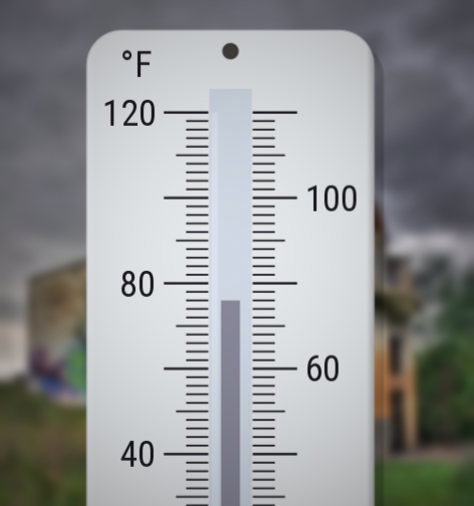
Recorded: 76 °F
